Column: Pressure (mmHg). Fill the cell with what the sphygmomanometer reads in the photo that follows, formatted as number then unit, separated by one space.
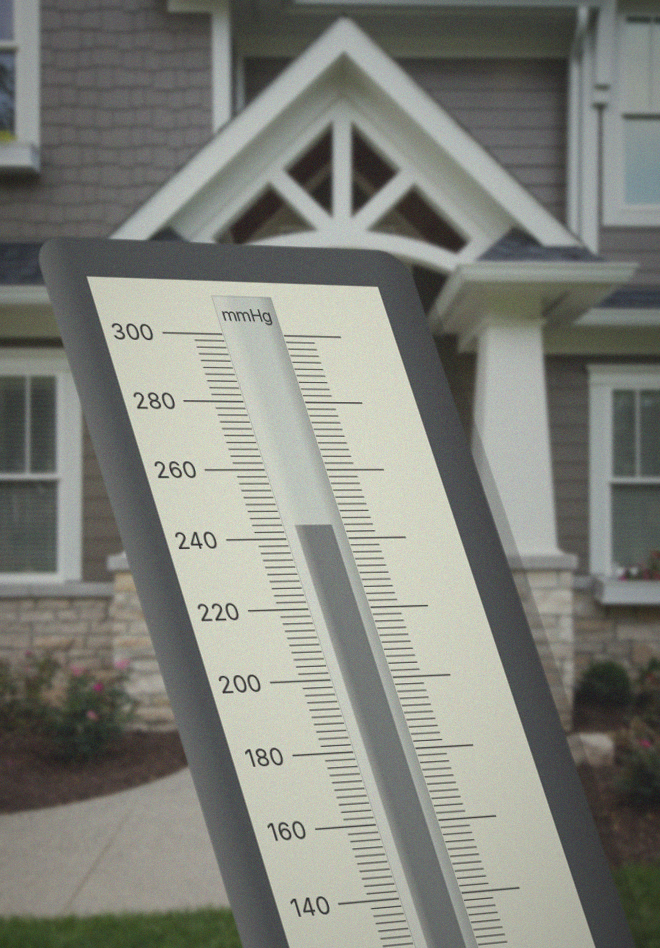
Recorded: 244 mmHg
